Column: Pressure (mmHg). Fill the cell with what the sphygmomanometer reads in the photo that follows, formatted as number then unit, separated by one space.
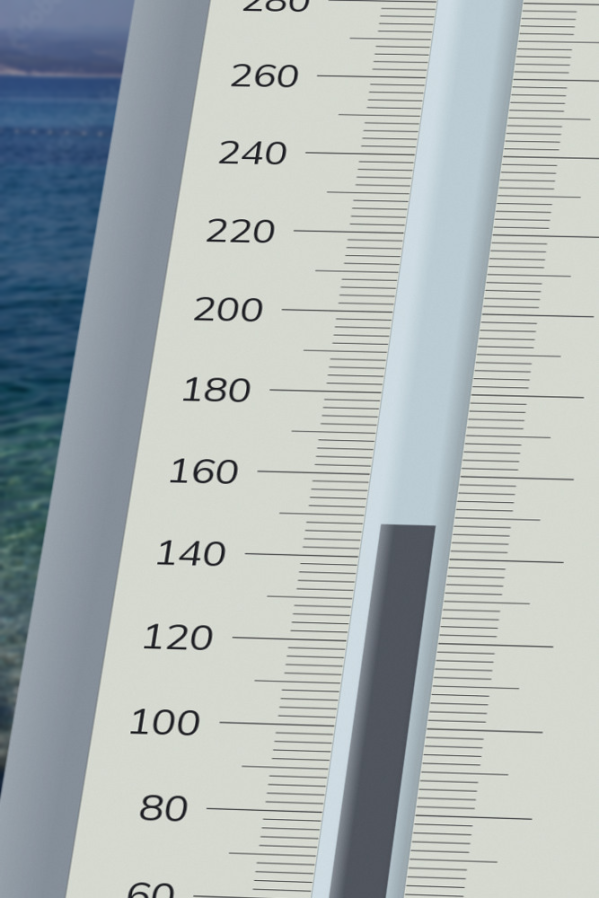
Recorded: 148 mmHg
